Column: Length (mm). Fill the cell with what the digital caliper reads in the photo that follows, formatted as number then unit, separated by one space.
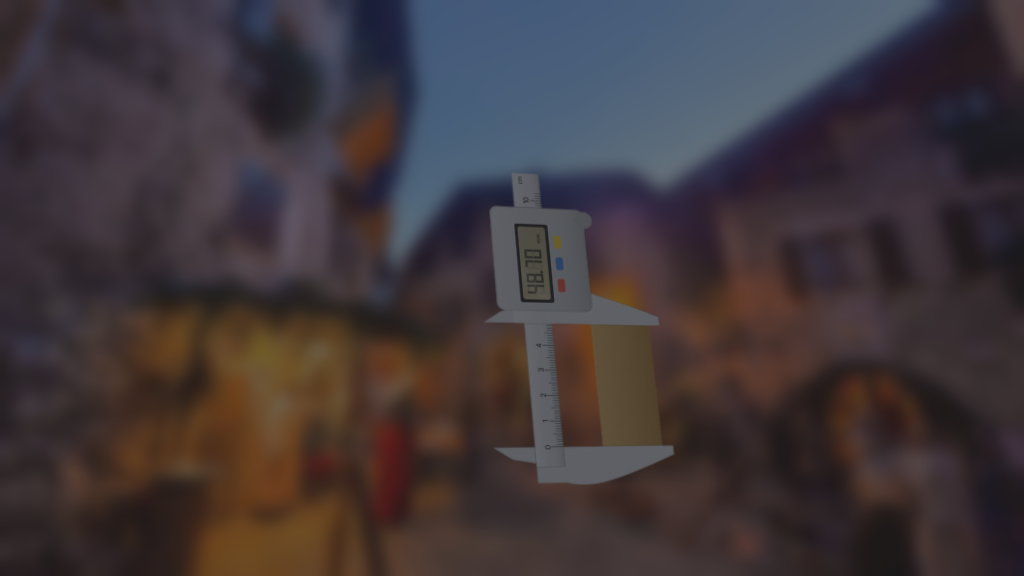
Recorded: 48.70 mm
